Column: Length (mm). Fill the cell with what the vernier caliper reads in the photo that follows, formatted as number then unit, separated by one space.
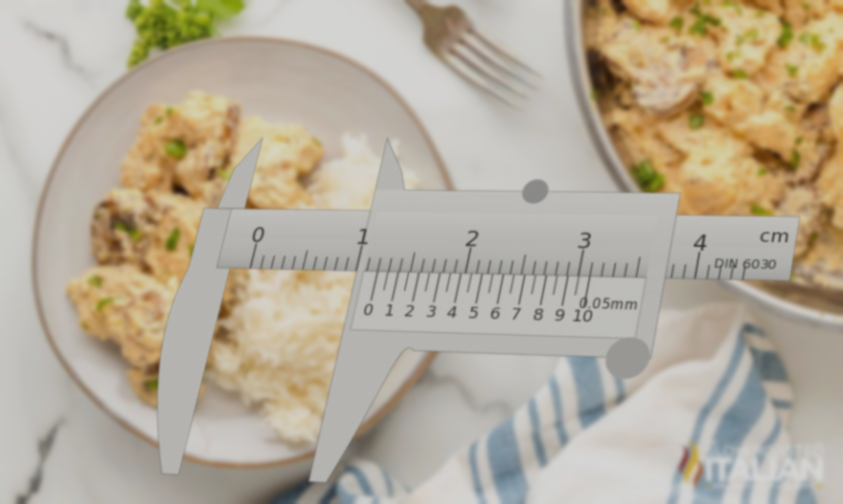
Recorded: 12.0 mm
